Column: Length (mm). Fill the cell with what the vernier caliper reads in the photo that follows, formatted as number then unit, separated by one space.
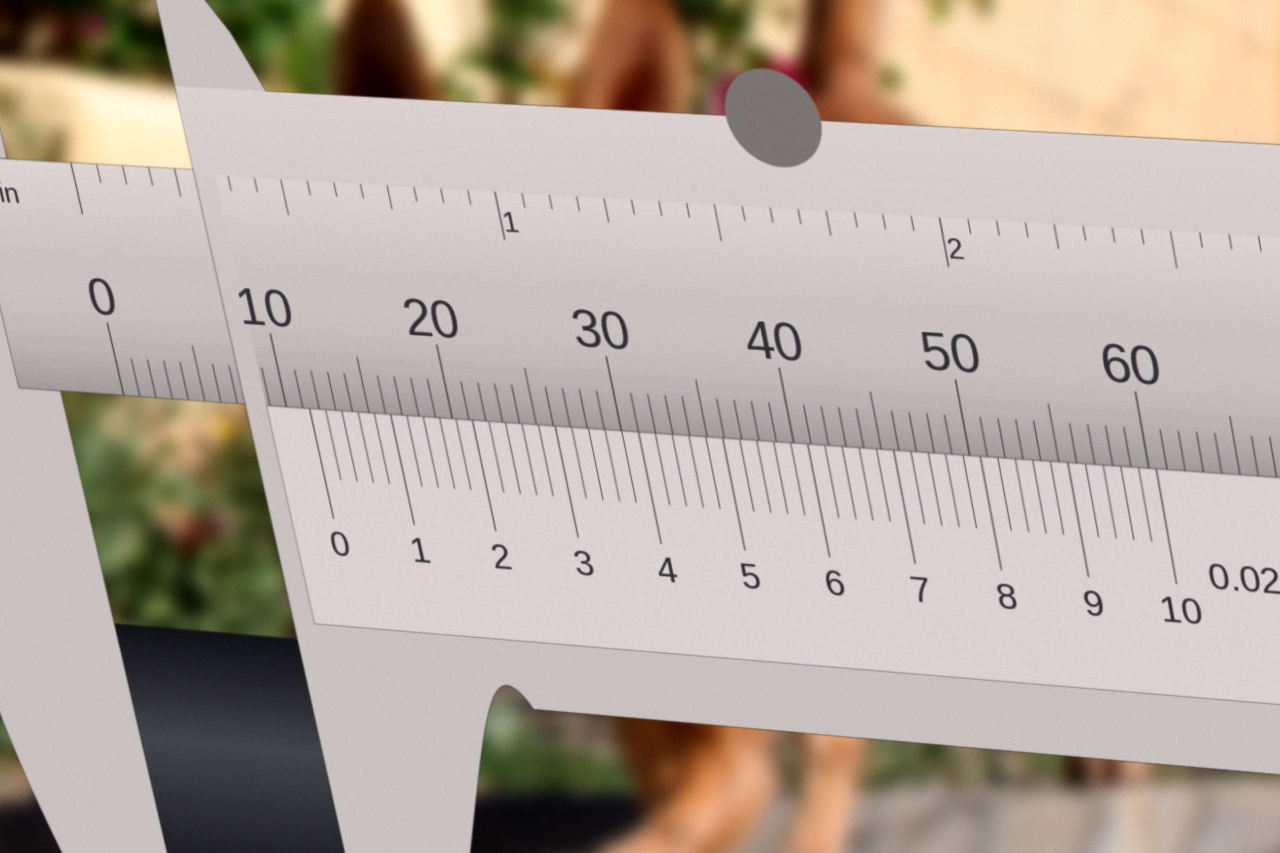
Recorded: 11.4 mm
